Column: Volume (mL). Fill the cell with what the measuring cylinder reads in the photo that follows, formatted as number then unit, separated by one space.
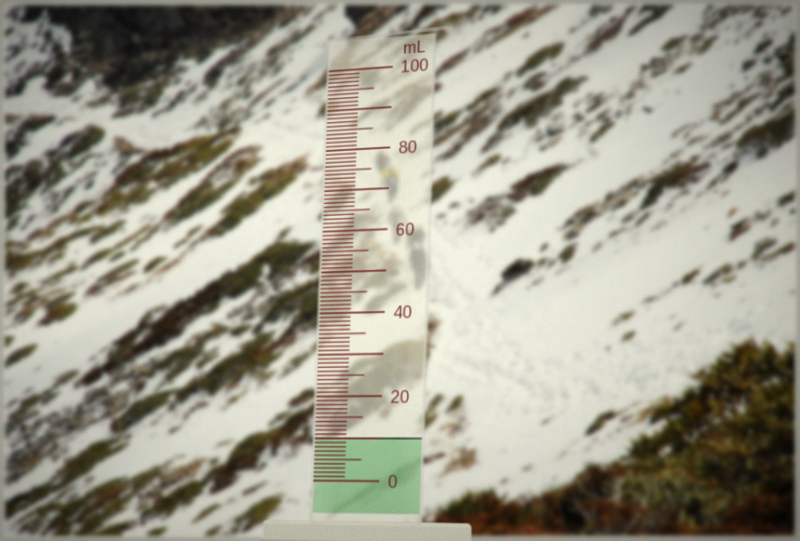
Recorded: 10 mL
